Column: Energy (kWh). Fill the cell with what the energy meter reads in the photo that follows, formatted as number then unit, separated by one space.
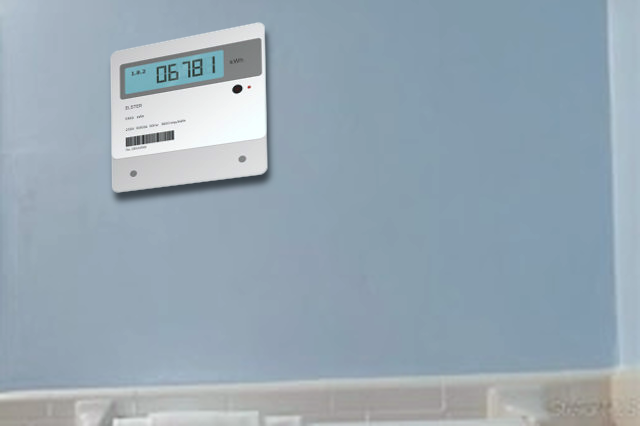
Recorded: 6781 kWh
